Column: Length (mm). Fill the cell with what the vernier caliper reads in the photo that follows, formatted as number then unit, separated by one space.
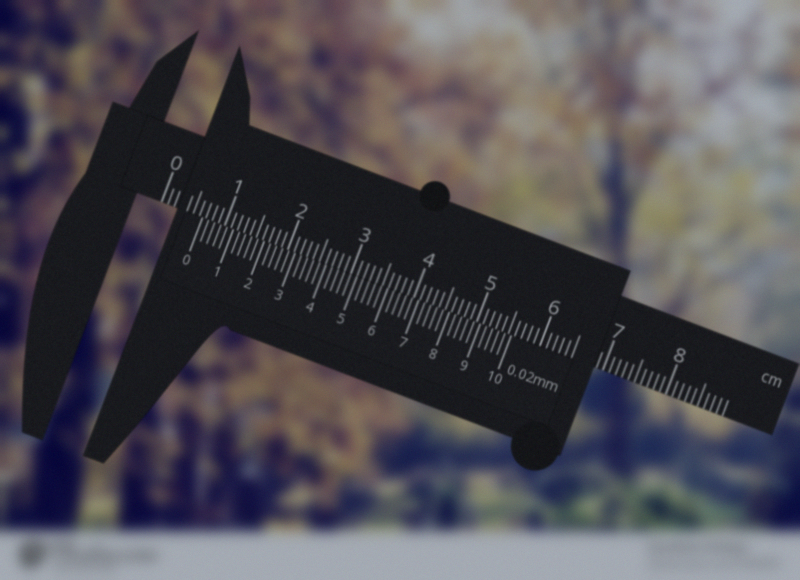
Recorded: 6.5 mm
